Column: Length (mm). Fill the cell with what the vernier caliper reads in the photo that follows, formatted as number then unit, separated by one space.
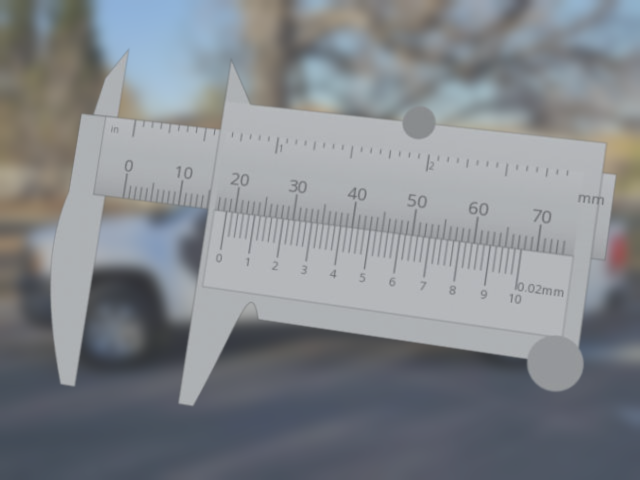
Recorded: 18.5 mm
